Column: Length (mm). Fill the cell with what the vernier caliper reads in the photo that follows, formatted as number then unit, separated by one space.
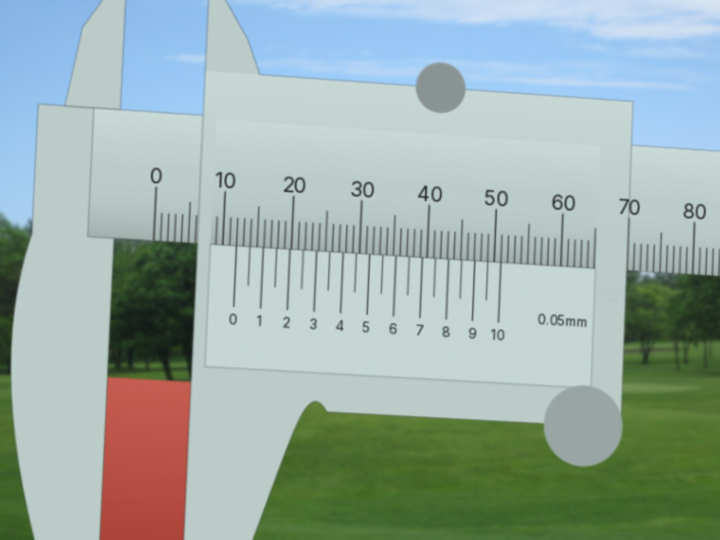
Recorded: 12.0 mm
